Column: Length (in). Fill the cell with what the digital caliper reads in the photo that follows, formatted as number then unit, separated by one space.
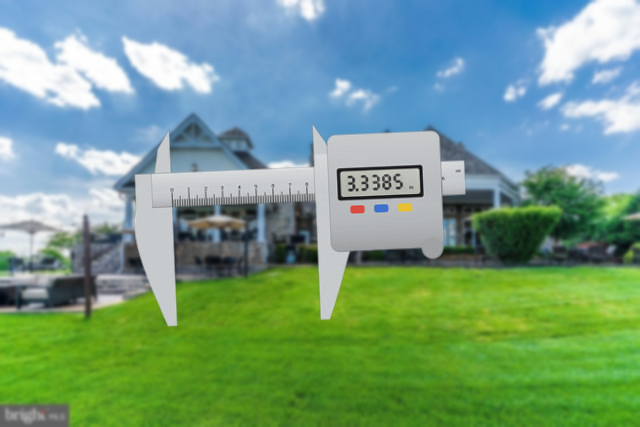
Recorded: 3.3385 in
